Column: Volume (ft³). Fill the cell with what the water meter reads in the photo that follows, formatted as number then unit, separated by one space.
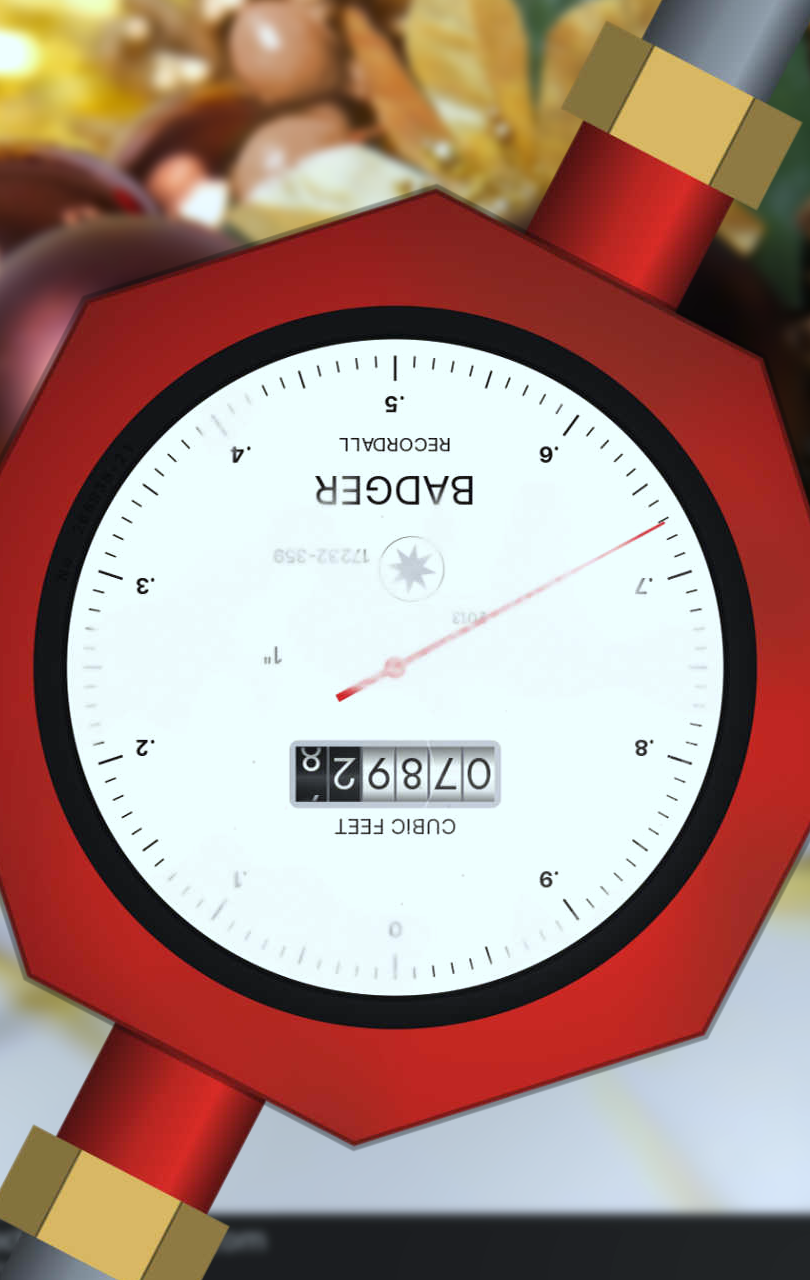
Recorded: 78927.67 ft³
